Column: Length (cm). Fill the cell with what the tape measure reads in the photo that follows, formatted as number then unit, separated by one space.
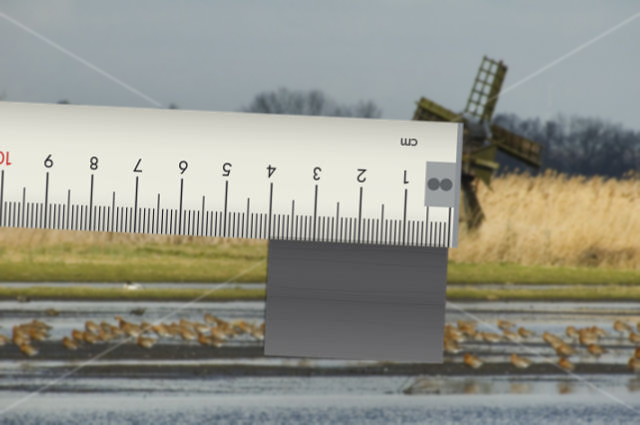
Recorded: 4 cm
